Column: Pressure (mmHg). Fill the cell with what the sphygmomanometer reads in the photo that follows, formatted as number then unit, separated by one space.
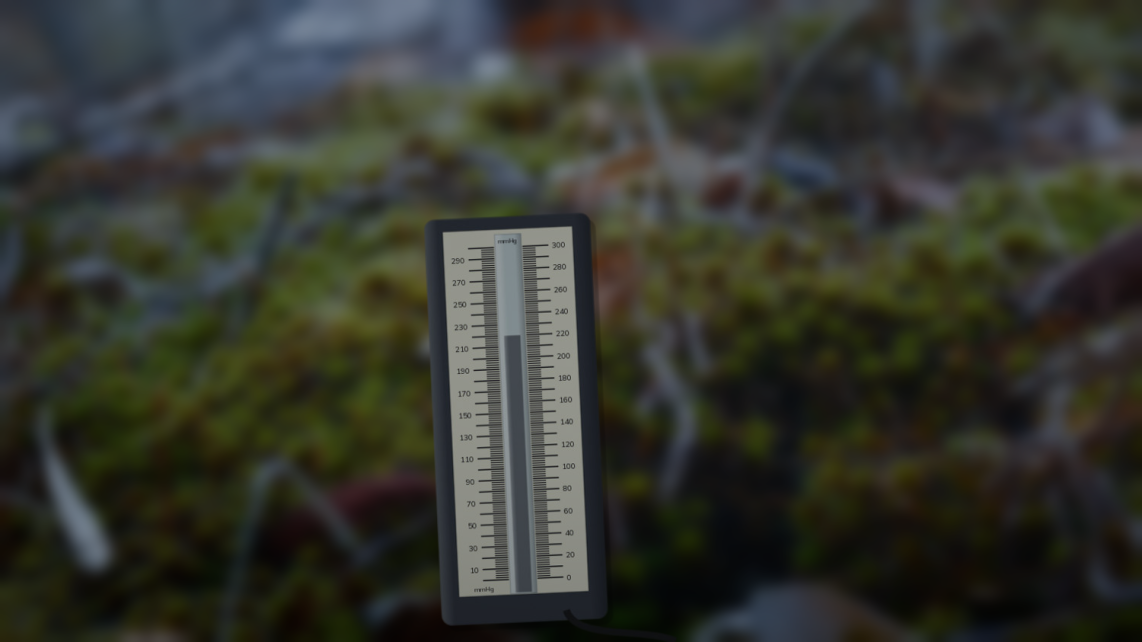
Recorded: 220 mmHg
